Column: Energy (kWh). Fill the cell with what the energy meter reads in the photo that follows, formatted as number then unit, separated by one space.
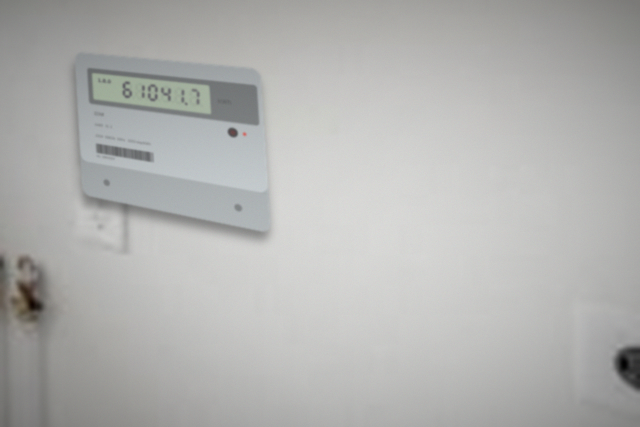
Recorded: 61041.7 kWh
